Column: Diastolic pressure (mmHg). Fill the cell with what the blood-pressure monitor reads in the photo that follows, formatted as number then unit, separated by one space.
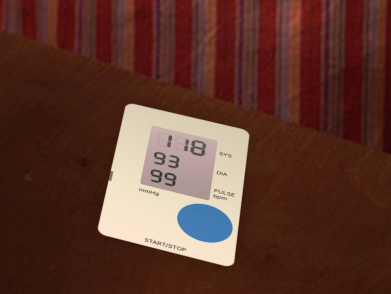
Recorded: 93 mmHg
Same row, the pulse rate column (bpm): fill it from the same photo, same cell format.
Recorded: 99 bpm
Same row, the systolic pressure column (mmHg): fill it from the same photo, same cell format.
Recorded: 118 mmHg
